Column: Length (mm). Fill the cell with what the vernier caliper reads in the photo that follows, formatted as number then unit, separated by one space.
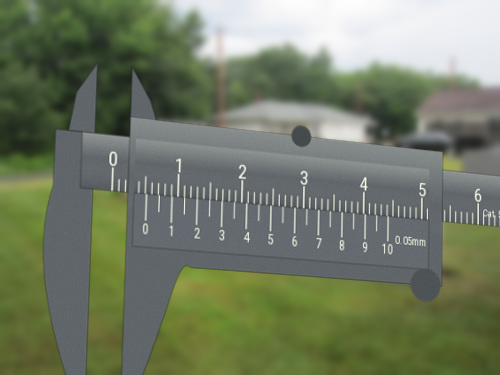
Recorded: 5.2 mm
